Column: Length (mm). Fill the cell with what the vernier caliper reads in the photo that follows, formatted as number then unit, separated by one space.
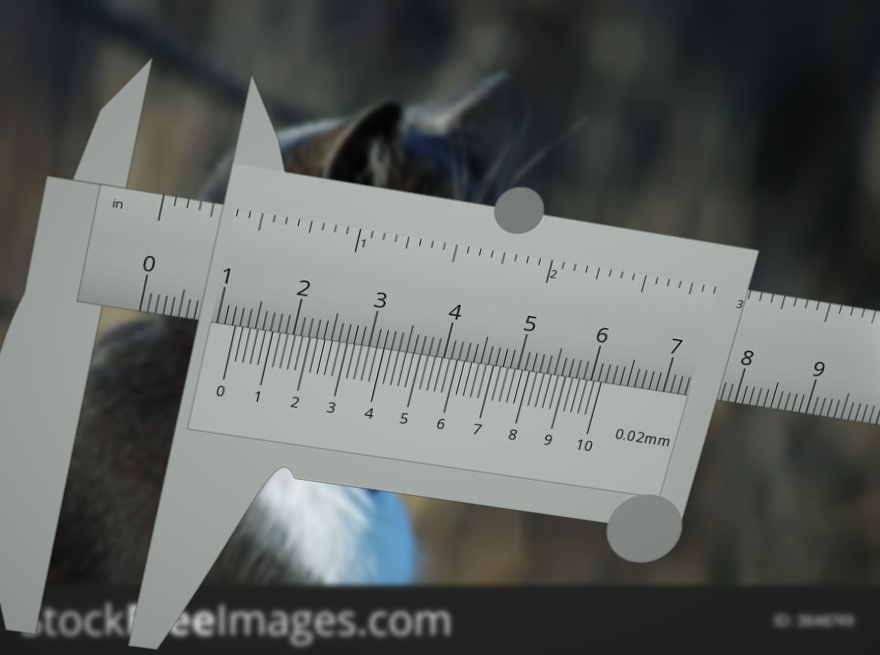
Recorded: 12.4 mm
